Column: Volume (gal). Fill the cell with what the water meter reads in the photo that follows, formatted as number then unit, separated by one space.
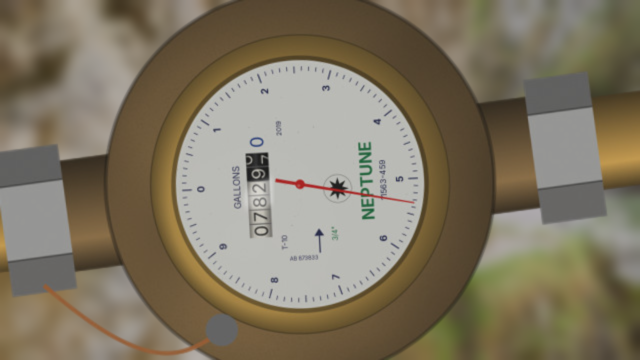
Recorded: 782965.3 gal
